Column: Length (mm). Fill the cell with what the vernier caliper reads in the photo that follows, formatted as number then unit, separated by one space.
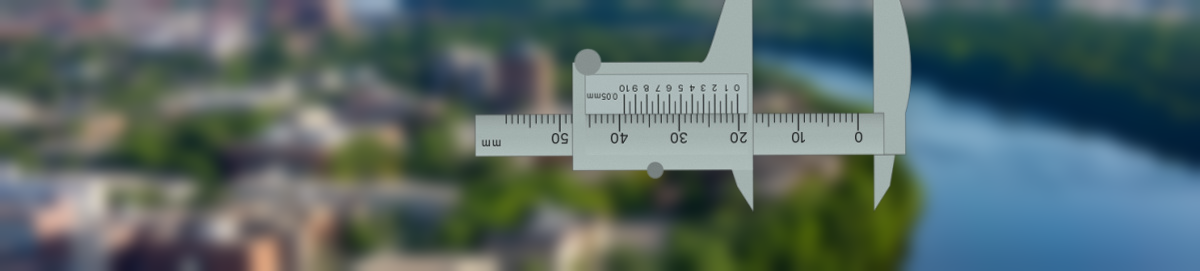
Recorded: 20.2 mm
